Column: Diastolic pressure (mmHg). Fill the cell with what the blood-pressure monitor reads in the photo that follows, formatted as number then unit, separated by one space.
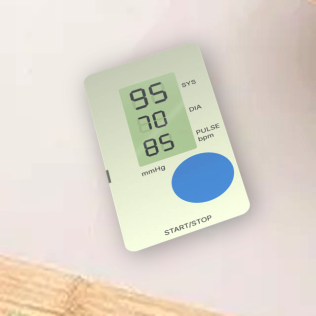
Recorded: 70 mmHg
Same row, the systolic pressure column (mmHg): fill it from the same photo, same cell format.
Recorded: 95 mmHg
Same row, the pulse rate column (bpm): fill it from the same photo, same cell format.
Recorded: 85 bpm
